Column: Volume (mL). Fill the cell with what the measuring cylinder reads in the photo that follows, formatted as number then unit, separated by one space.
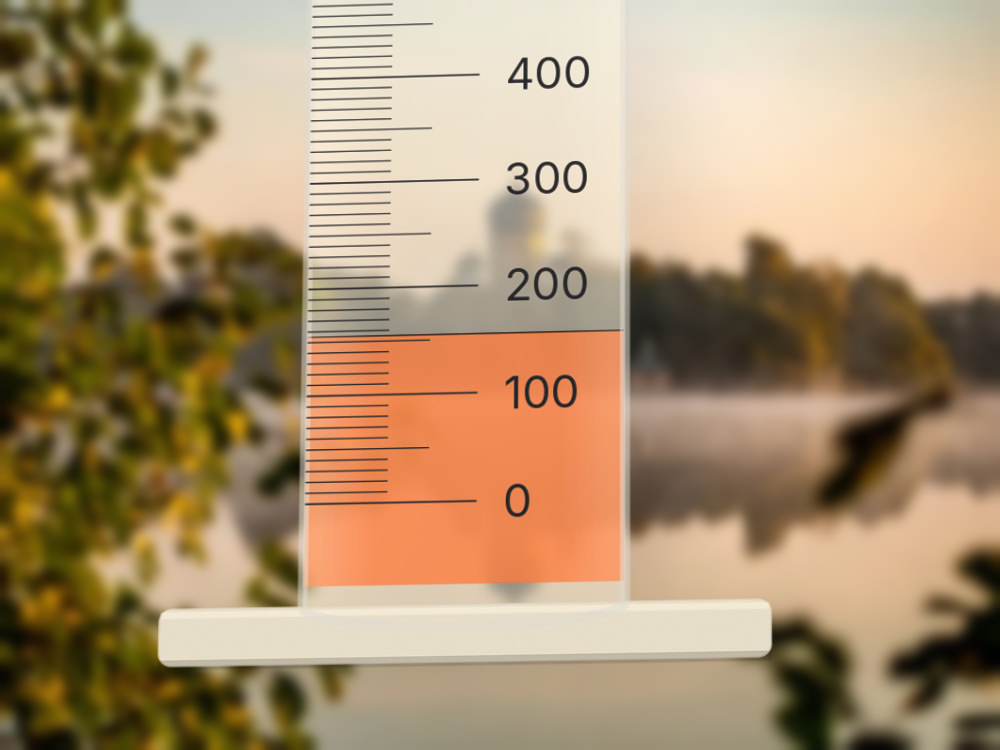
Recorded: 155 mL
